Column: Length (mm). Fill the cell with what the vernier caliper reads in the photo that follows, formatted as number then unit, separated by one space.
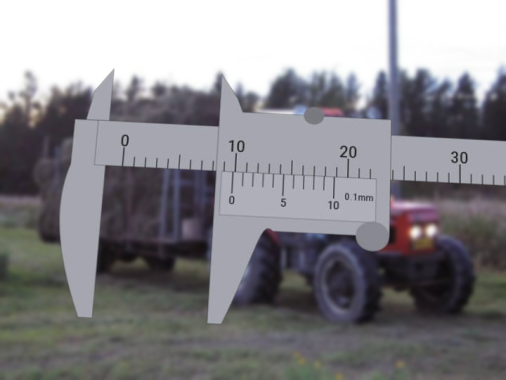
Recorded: 9.8 mm
